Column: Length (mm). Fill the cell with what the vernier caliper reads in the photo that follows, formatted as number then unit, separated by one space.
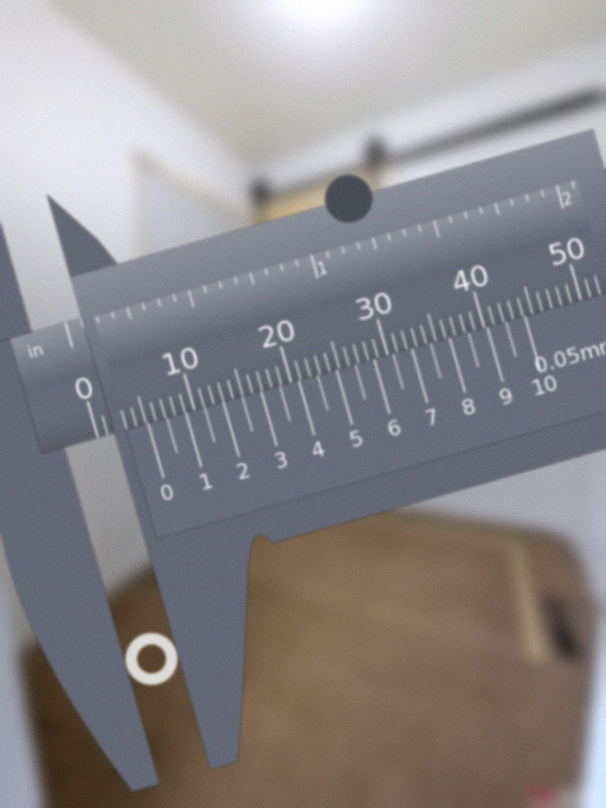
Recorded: 5.2 mm
